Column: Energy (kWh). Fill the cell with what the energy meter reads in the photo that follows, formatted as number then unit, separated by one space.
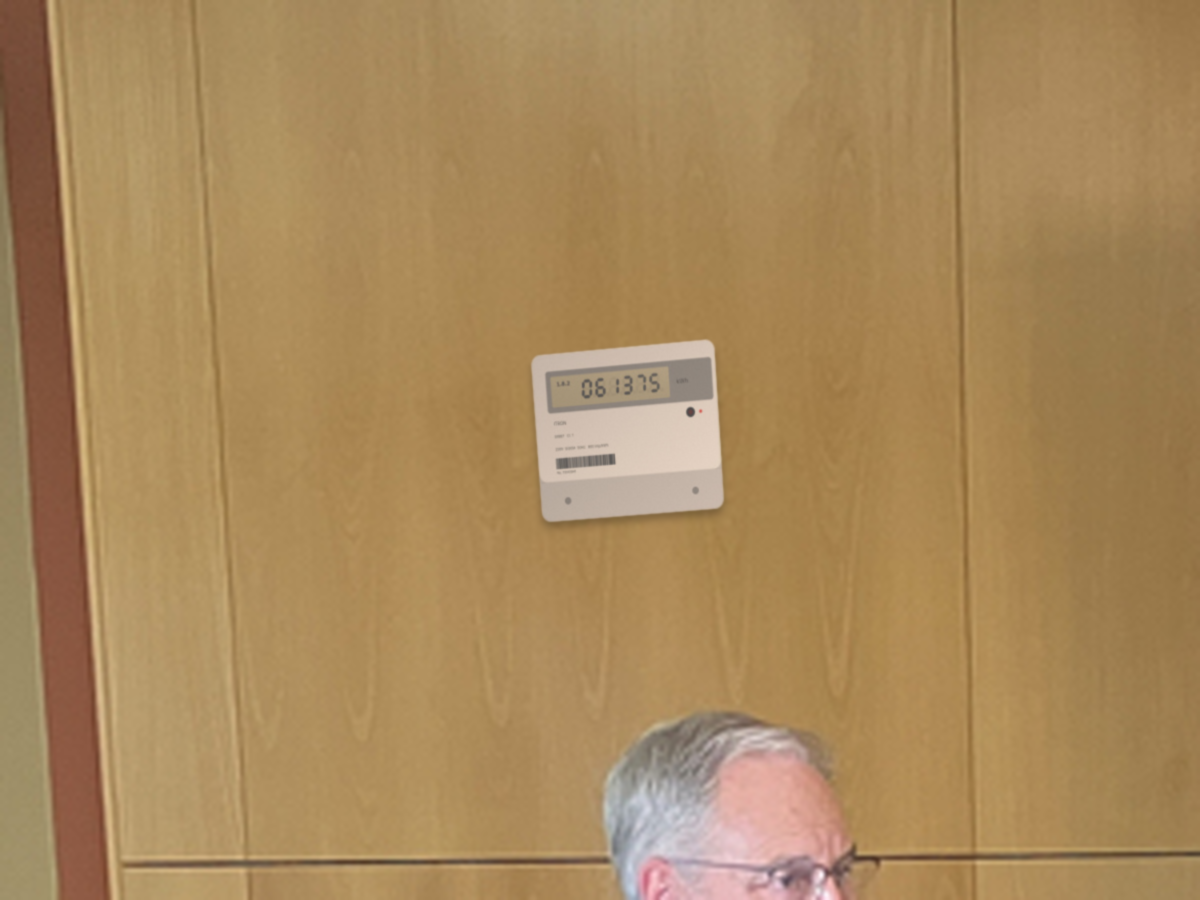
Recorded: 61375 kWh
